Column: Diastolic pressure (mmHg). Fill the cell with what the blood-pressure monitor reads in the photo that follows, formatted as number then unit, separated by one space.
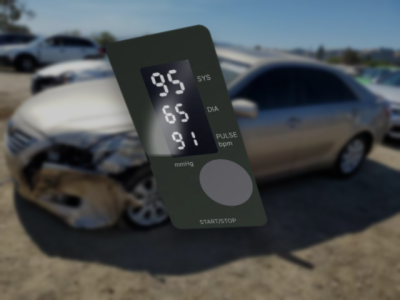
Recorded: 65 mmHg
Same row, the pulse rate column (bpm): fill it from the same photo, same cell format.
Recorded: 91 bpm
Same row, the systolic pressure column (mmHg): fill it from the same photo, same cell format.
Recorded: 95 mmHg
